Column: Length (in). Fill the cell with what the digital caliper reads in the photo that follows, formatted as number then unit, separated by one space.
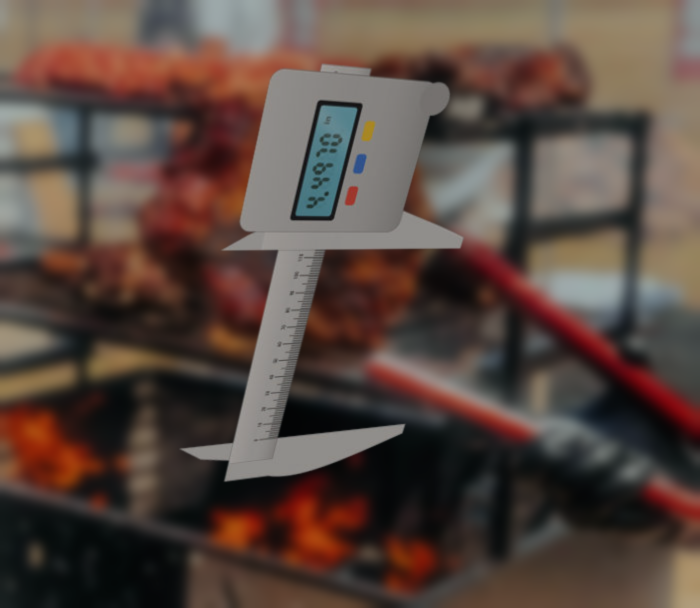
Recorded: 4.4970 in
